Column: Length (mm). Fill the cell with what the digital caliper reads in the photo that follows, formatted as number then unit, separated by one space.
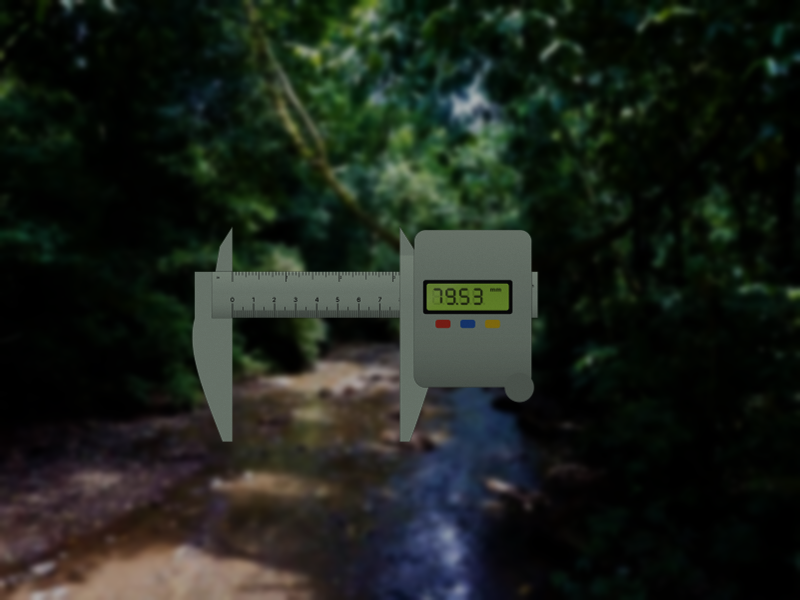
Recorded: 79.53 mm
